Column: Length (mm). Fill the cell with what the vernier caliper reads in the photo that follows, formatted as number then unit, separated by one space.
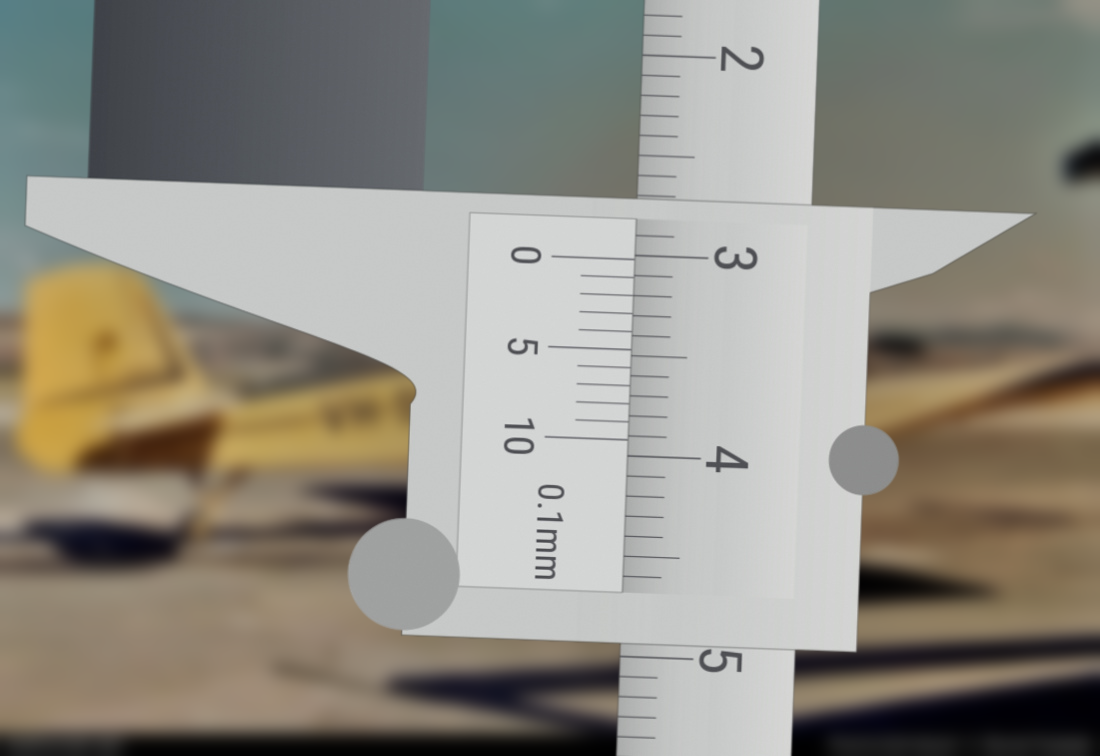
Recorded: 30.2 mm
